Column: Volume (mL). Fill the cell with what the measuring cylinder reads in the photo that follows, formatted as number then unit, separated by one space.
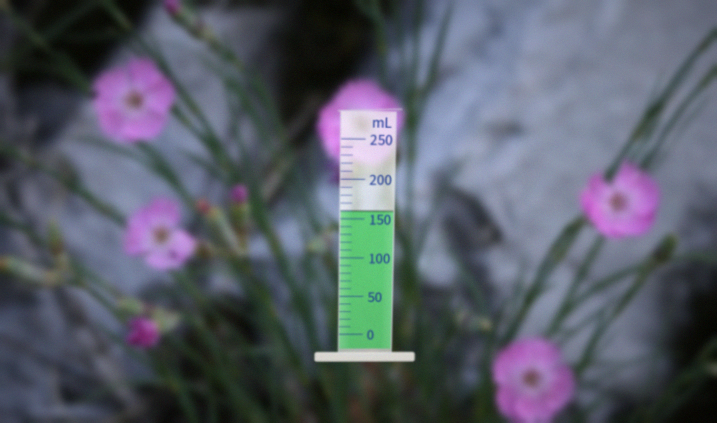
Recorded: 160 mL
